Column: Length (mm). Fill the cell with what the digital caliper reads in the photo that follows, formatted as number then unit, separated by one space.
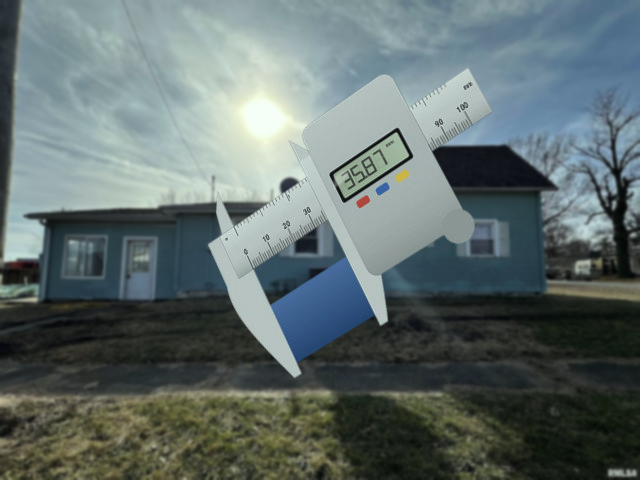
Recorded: 35.87 mm
